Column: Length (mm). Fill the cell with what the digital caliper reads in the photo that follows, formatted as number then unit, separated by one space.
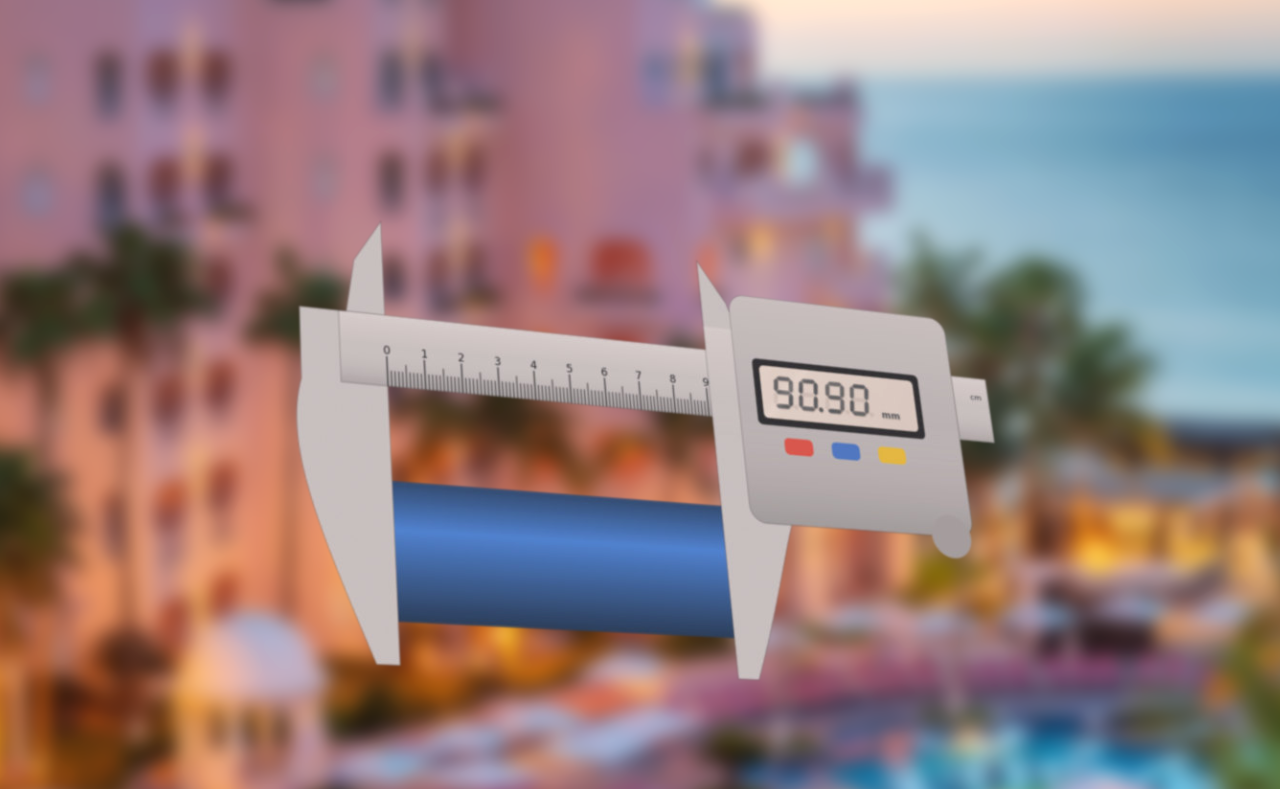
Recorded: 90.90 mm
